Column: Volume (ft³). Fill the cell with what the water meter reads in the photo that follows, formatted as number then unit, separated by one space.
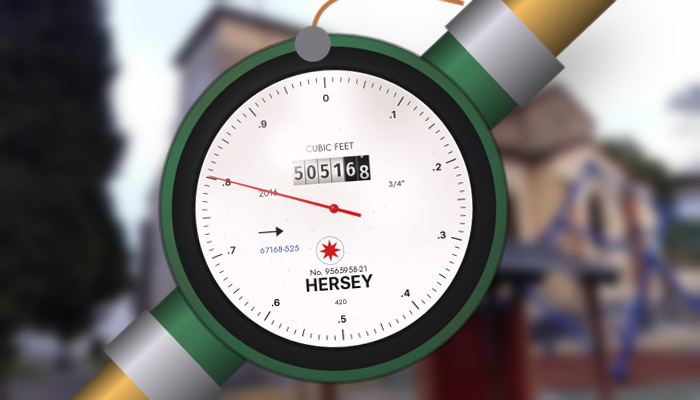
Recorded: 505167.80 ft³
